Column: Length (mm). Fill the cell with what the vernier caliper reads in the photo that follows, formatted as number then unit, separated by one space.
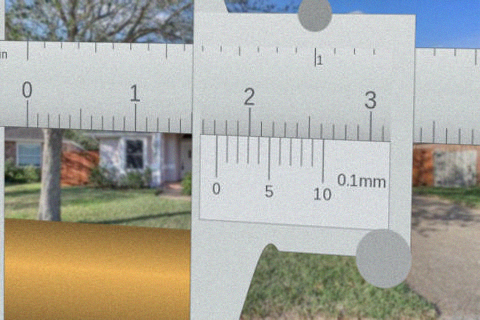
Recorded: 17.2 mm
